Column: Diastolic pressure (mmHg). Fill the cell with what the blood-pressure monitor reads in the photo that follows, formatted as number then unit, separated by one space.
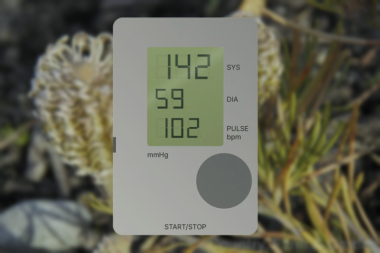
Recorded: 59 mmHg
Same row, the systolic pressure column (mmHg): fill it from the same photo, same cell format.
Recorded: 142 mmHg
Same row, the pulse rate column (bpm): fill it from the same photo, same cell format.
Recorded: 102 bpm
